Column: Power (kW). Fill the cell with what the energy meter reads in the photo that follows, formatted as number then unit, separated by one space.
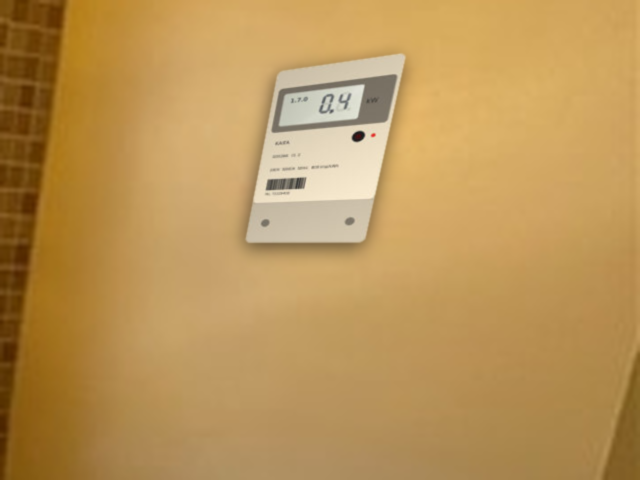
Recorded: 0.4 kW
